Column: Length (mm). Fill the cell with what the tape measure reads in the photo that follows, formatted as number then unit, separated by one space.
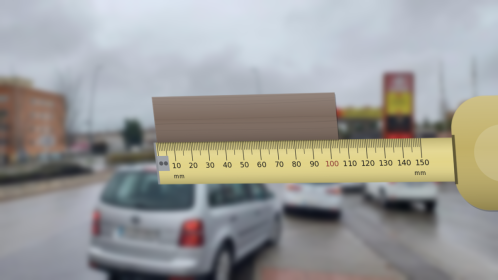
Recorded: 105 mm
